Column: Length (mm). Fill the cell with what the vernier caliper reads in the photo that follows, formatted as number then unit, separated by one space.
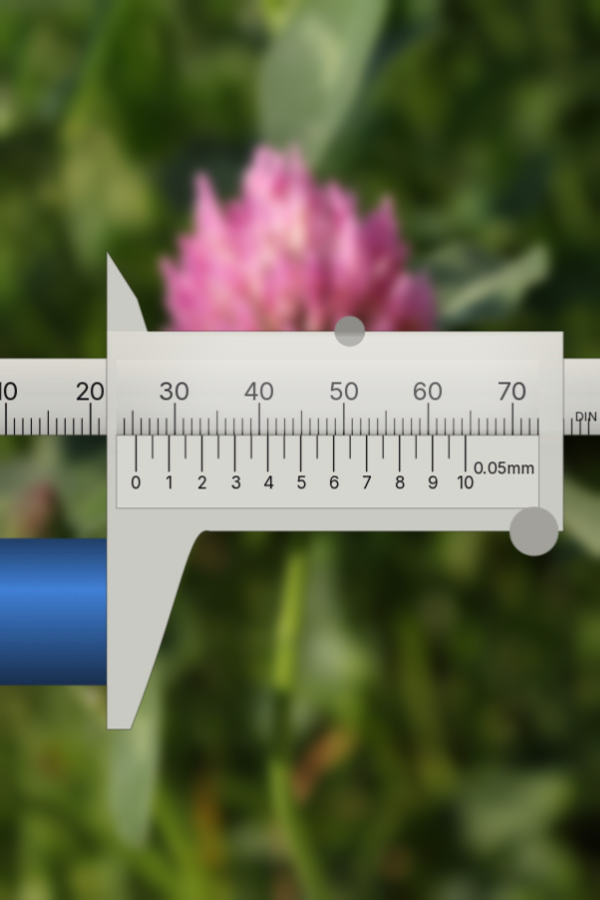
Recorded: 25.4 mm
